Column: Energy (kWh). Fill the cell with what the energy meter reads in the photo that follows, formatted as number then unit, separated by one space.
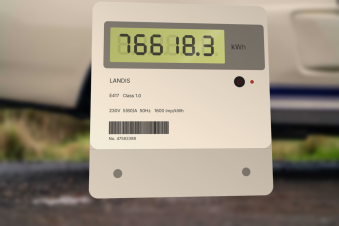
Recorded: 76618.3 kWh
